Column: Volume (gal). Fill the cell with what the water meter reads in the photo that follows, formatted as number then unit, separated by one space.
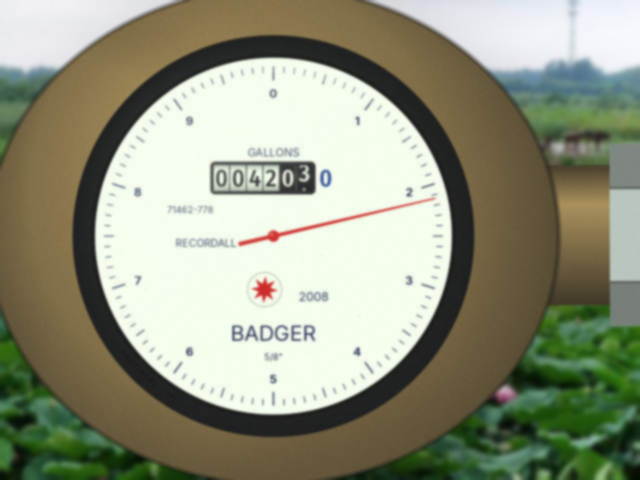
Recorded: 42032.1 gal
